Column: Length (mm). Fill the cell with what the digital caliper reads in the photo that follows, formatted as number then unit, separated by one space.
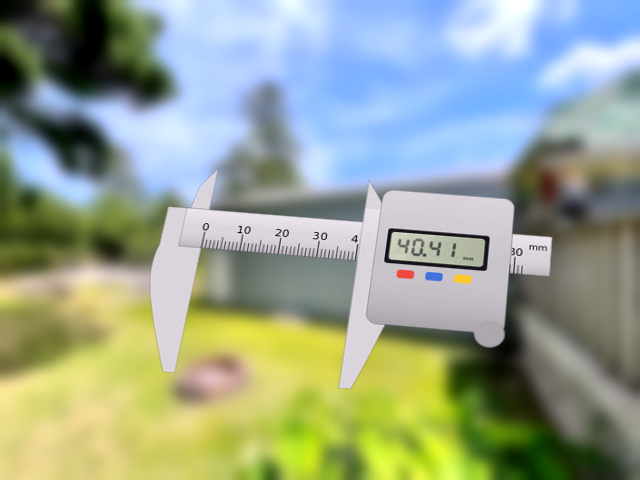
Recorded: 40.41 mm
